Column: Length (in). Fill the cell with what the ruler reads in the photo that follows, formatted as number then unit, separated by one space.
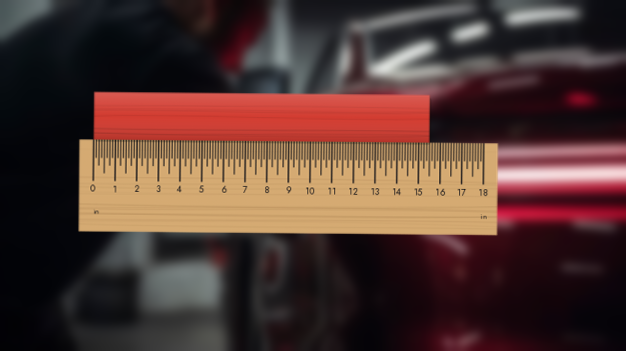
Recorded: 15.5 in
